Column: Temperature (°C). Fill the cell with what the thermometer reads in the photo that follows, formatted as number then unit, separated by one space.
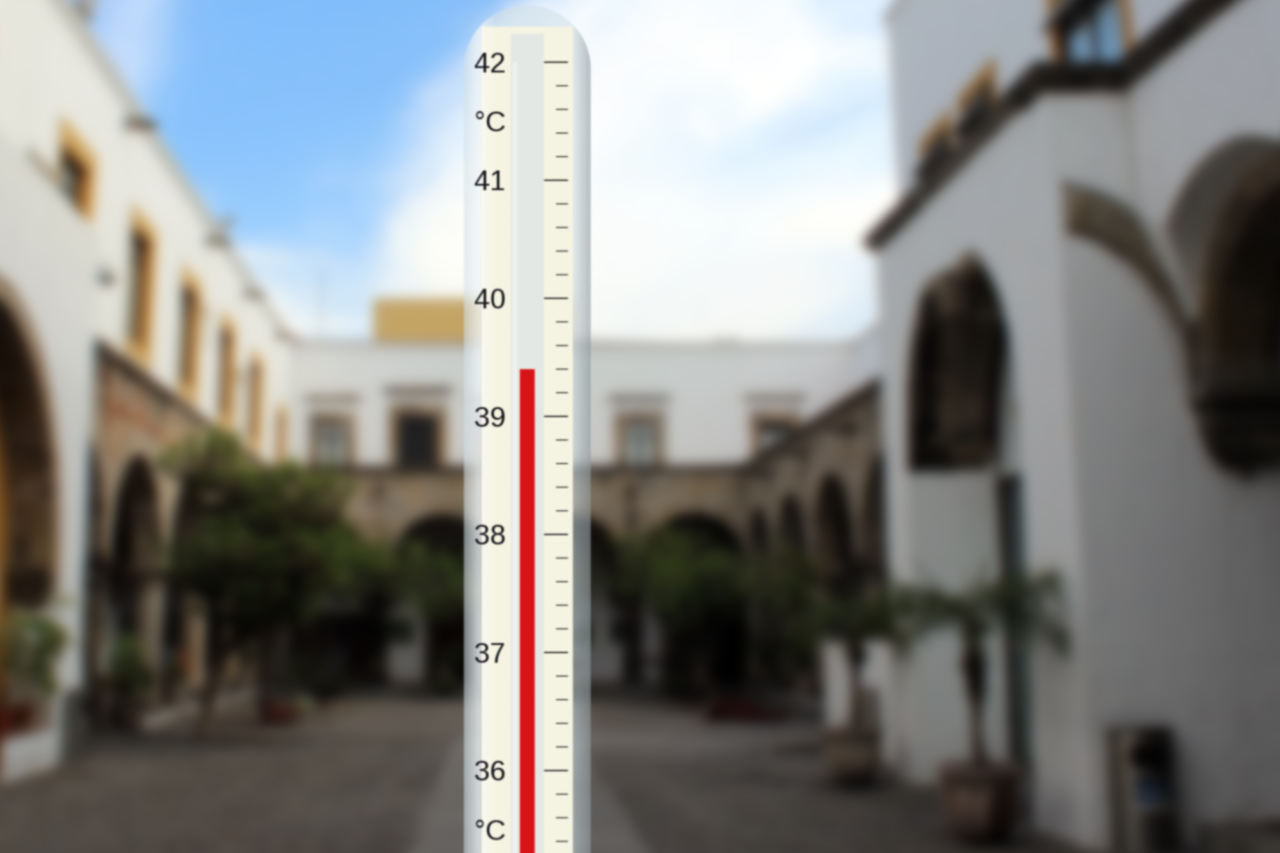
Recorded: 39.4 °C
